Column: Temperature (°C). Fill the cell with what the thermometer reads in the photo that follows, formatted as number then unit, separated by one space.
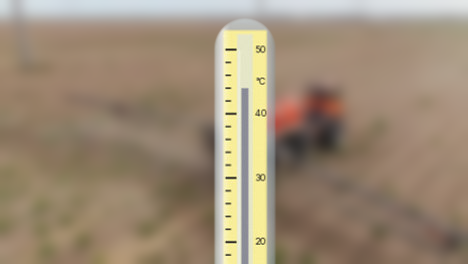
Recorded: 44 °C
